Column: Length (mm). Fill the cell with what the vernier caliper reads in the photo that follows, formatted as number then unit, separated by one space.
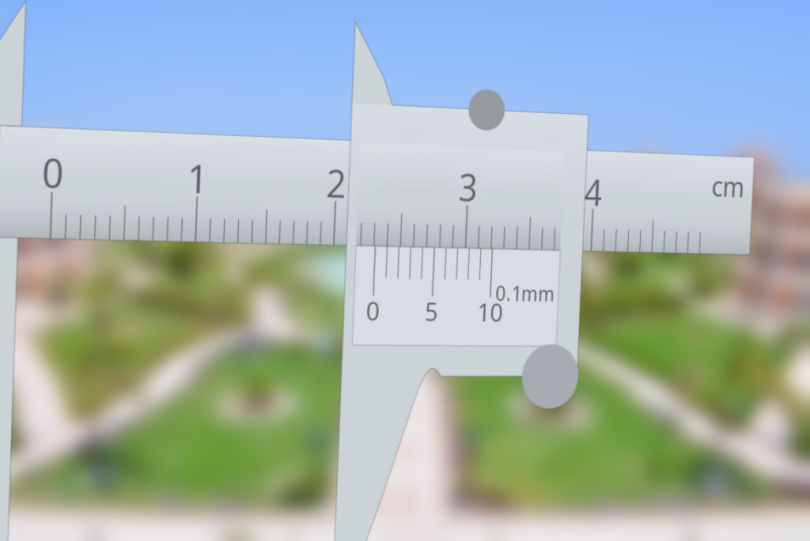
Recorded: 23.1 mm
